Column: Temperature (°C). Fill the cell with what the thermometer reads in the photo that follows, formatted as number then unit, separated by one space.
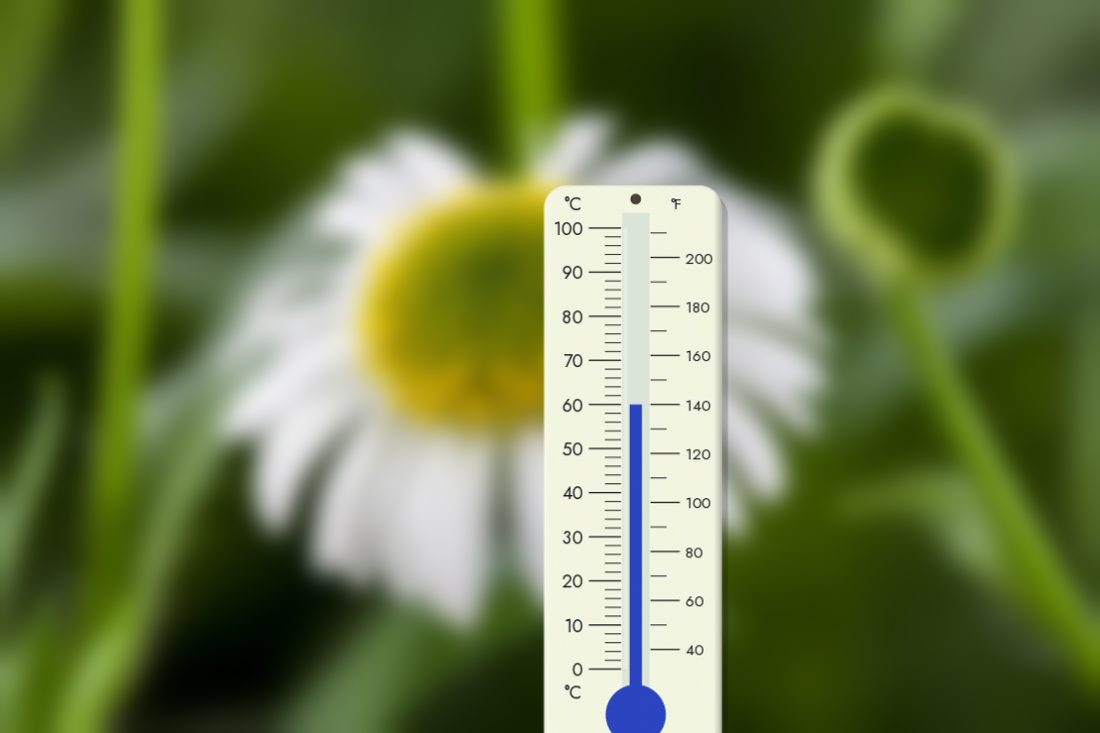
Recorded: 60 °C
